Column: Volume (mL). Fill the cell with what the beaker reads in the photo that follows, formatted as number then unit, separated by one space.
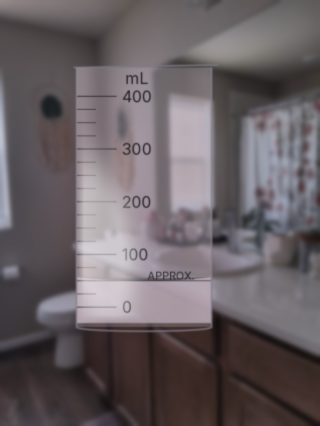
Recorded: 50 mL
